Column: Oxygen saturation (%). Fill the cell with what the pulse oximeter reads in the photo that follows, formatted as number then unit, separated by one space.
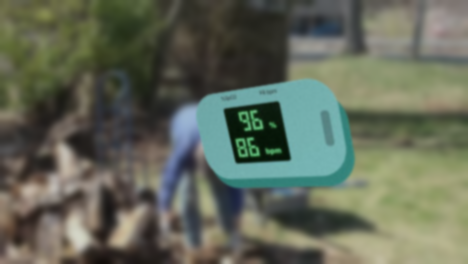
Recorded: 96 %
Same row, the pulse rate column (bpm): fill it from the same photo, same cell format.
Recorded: 86 bpm
